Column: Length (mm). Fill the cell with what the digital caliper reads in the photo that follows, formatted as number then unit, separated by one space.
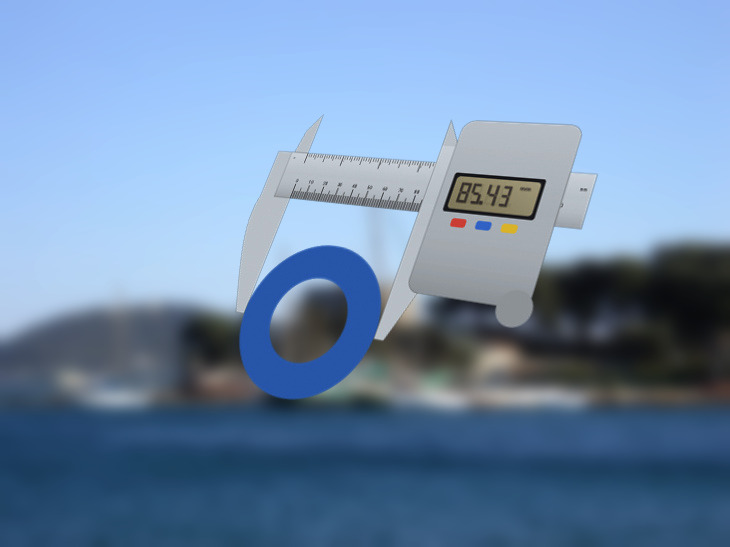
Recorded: 85.43 mm
